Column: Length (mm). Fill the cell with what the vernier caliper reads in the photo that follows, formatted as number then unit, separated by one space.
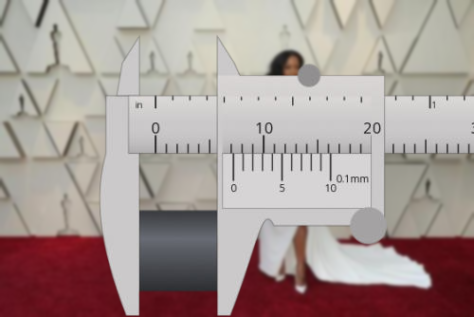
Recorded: 7.2 mm
